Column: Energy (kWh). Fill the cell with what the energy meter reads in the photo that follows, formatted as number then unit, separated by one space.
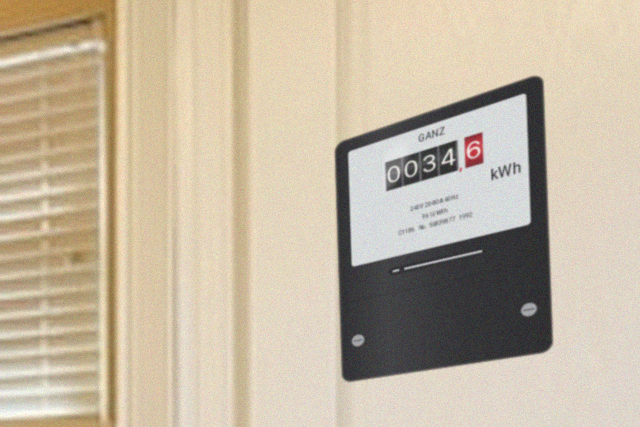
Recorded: 34.6 kWh
